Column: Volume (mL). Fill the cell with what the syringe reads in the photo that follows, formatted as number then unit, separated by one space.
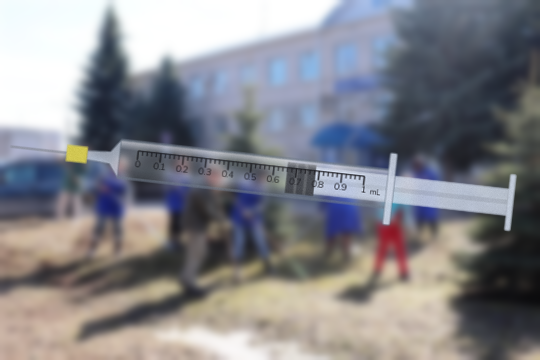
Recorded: 0.66 mL
